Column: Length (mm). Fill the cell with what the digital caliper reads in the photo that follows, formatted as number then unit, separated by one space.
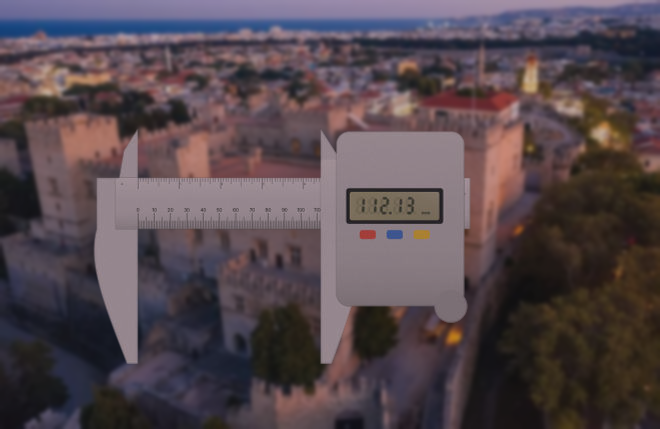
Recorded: 112.13 mm
